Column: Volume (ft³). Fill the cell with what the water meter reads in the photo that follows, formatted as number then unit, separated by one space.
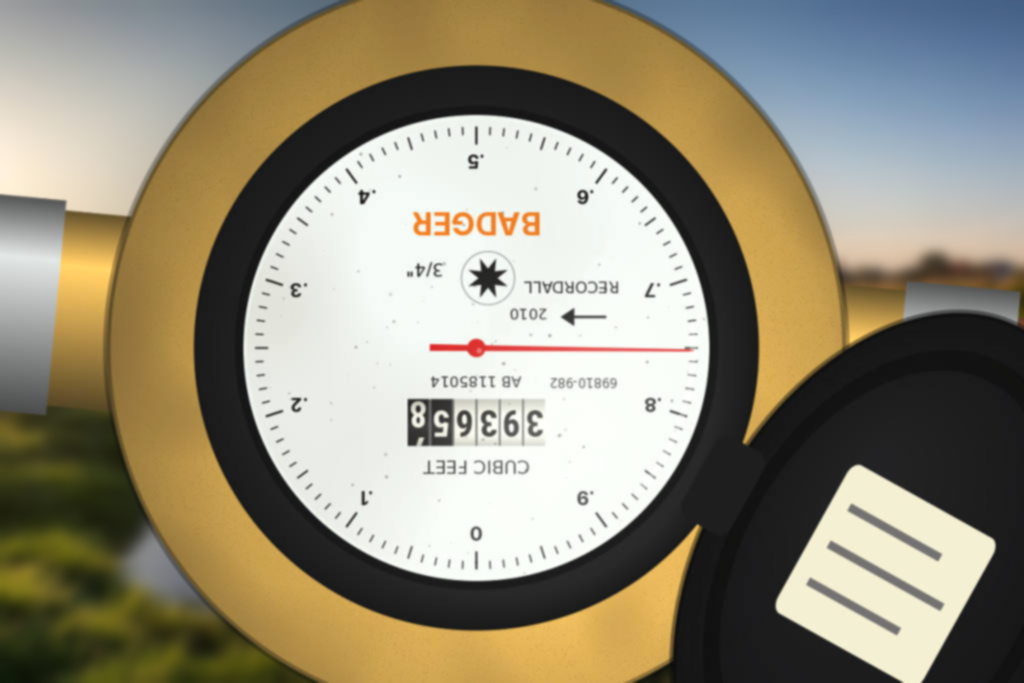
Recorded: 393657.75 ft³
